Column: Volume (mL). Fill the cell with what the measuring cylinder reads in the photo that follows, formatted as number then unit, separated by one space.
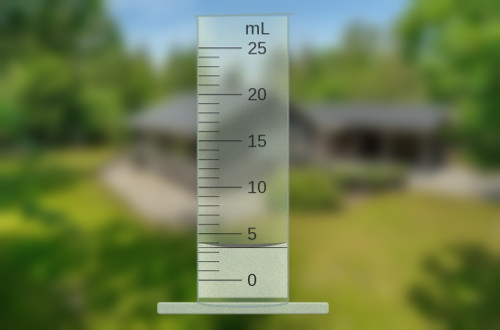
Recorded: 3.5 mL
